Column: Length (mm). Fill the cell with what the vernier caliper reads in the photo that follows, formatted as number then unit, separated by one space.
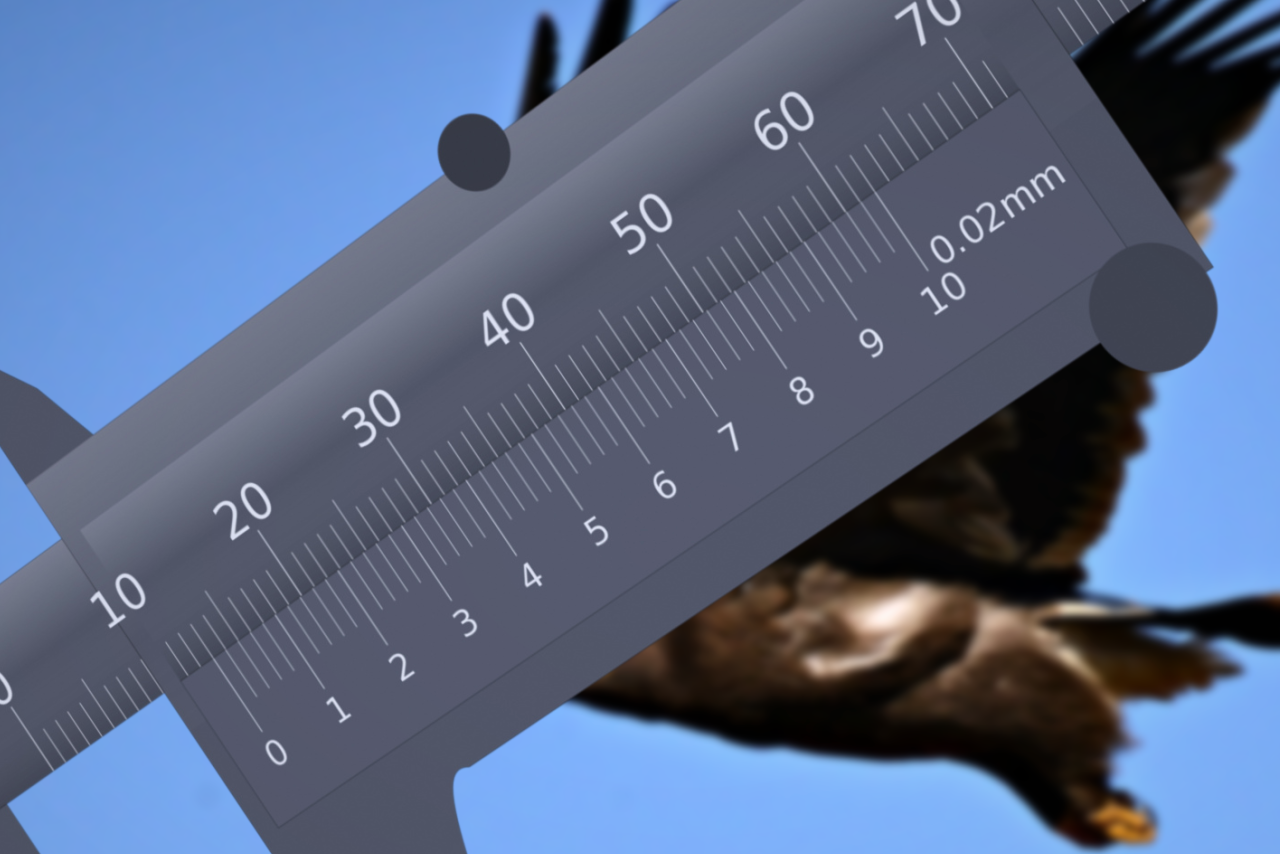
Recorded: 13.0 mm
